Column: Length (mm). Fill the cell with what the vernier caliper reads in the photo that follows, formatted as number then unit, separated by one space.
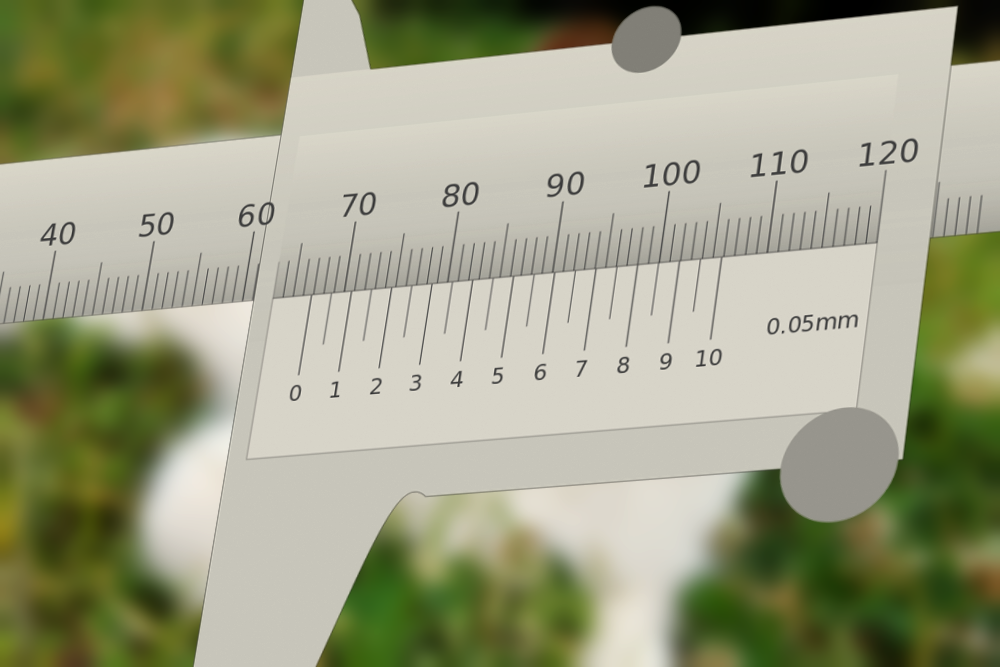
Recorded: 66.8 mm
